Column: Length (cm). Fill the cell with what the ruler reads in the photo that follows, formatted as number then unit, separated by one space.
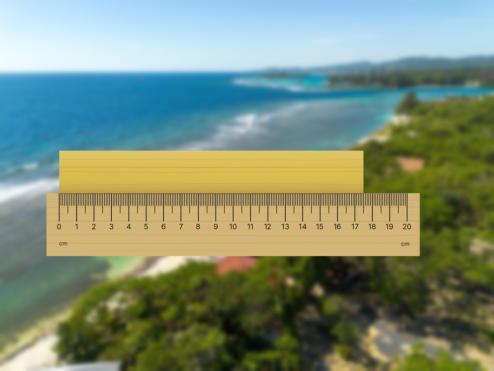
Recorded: 17.5 cm
